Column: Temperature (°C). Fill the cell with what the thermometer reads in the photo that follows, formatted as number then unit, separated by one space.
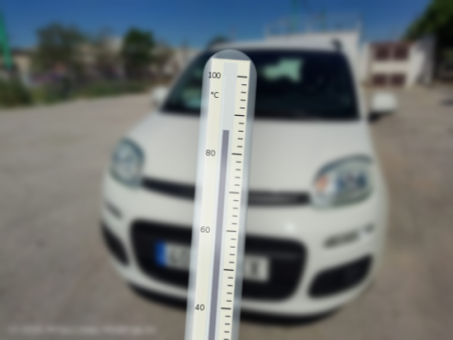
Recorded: 86 °C
